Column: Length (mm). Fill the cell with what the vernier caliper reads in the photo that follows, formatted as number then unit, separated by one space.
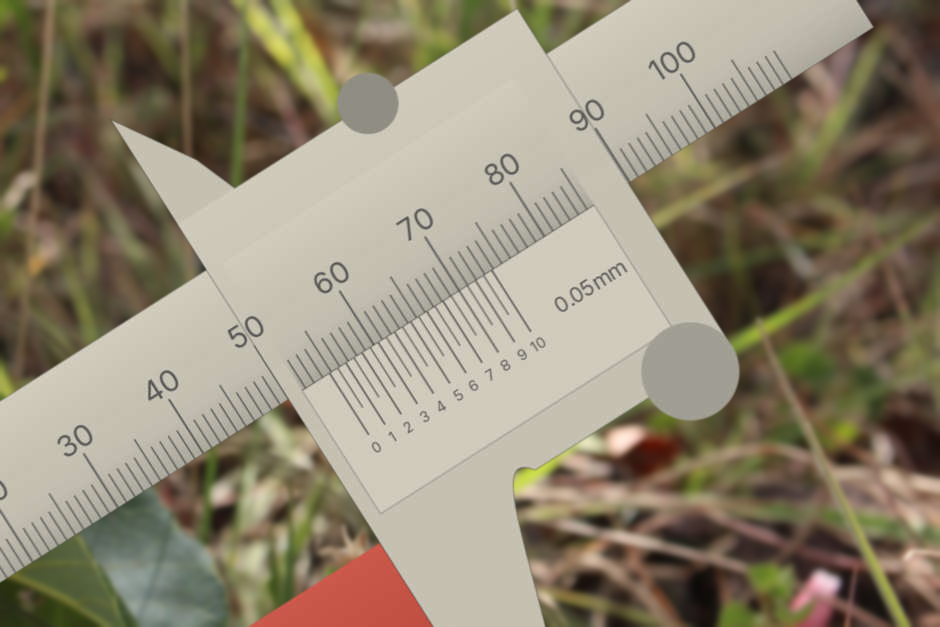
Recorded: 54.8 mm
